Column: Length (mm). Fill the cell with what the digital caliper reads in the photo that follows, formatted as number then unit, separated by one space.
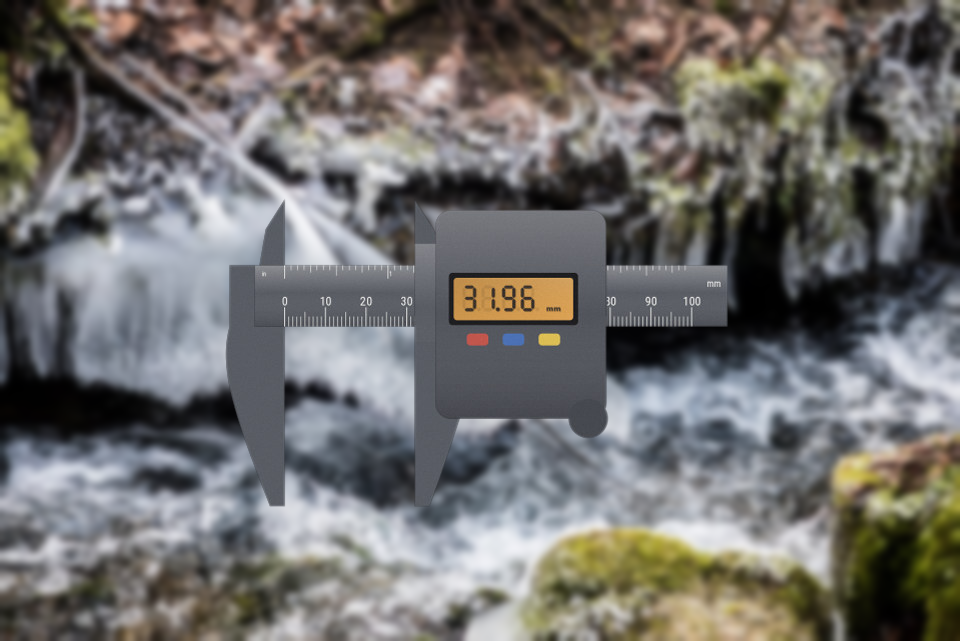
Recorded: 31.96 mm
